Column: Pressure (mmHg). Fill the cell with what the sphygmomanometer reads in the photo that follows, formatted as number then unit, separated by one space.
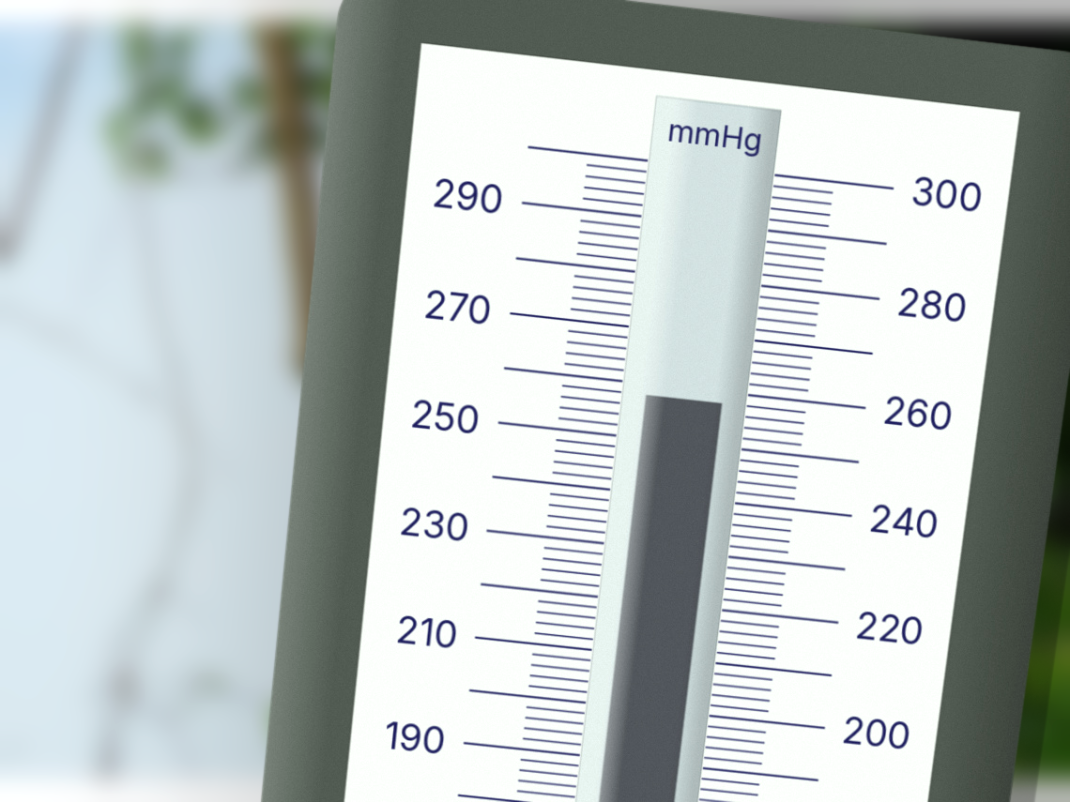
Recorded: 258 mmHg
